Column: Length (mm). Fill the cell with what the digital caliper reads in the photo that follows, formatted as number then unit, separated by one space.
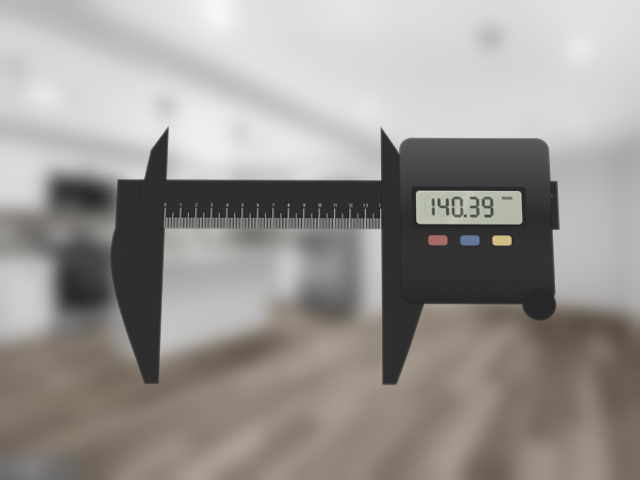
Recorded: 140.39 mm
